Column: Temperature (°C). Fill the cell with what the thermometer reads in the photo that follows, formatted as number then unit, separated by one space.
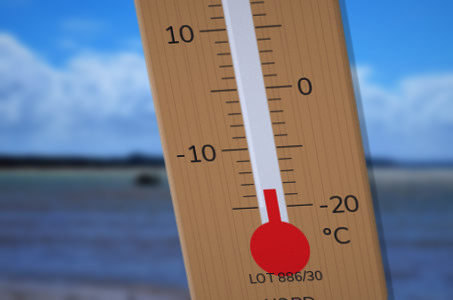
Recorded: -17 °C
